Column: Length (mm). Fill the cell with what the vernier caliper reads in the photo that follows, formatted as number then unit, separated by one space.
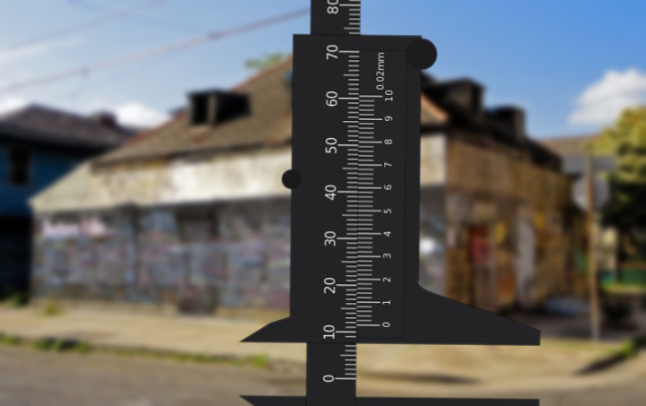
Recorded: 11.5 mm
